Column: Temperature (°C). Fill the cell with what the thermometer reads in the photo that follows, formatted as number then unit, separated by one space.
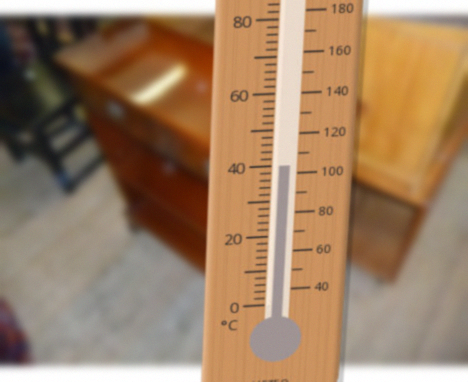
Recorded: 40 °C
